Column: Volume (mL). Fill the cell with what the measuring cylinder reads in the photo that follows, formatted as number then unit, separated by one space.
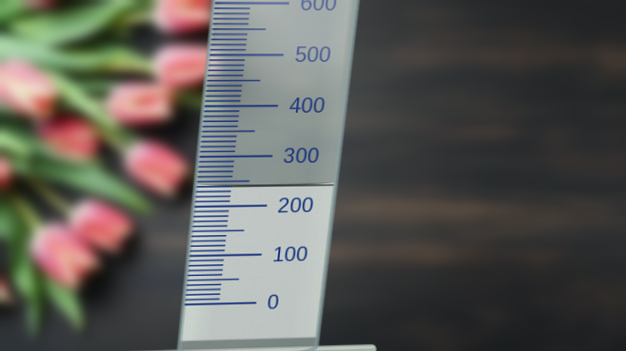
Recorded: 240 mL
